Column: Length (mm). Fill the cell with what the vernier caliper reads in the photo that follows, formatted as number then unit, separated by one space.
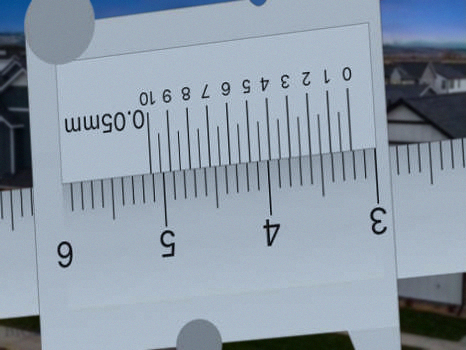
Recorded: 32.2 mm
